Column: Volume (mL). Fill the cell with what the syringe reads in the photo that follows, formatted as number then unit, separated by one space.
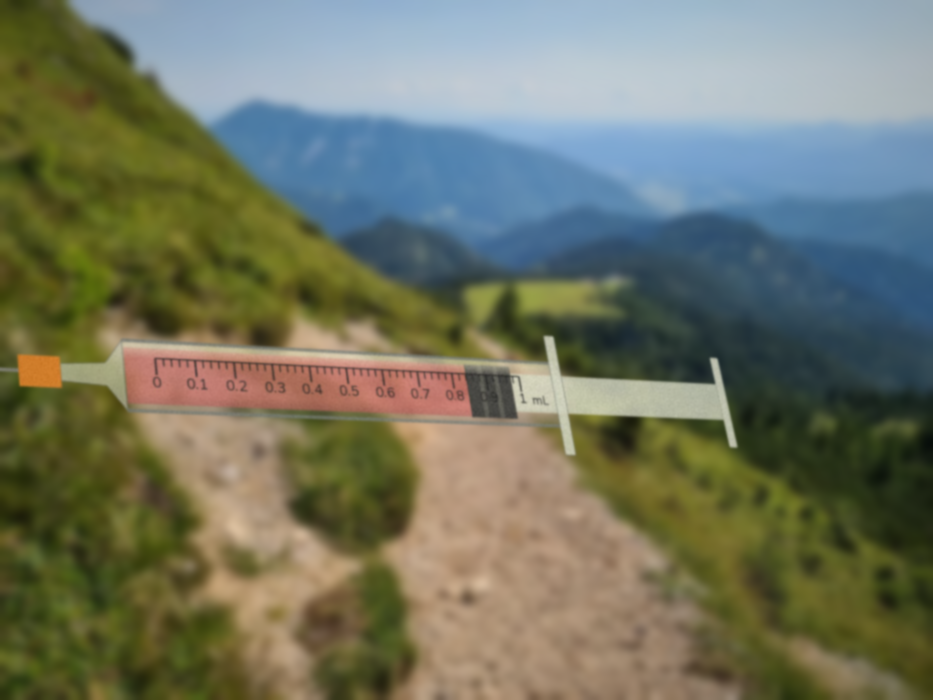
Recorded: 0.84 mL
